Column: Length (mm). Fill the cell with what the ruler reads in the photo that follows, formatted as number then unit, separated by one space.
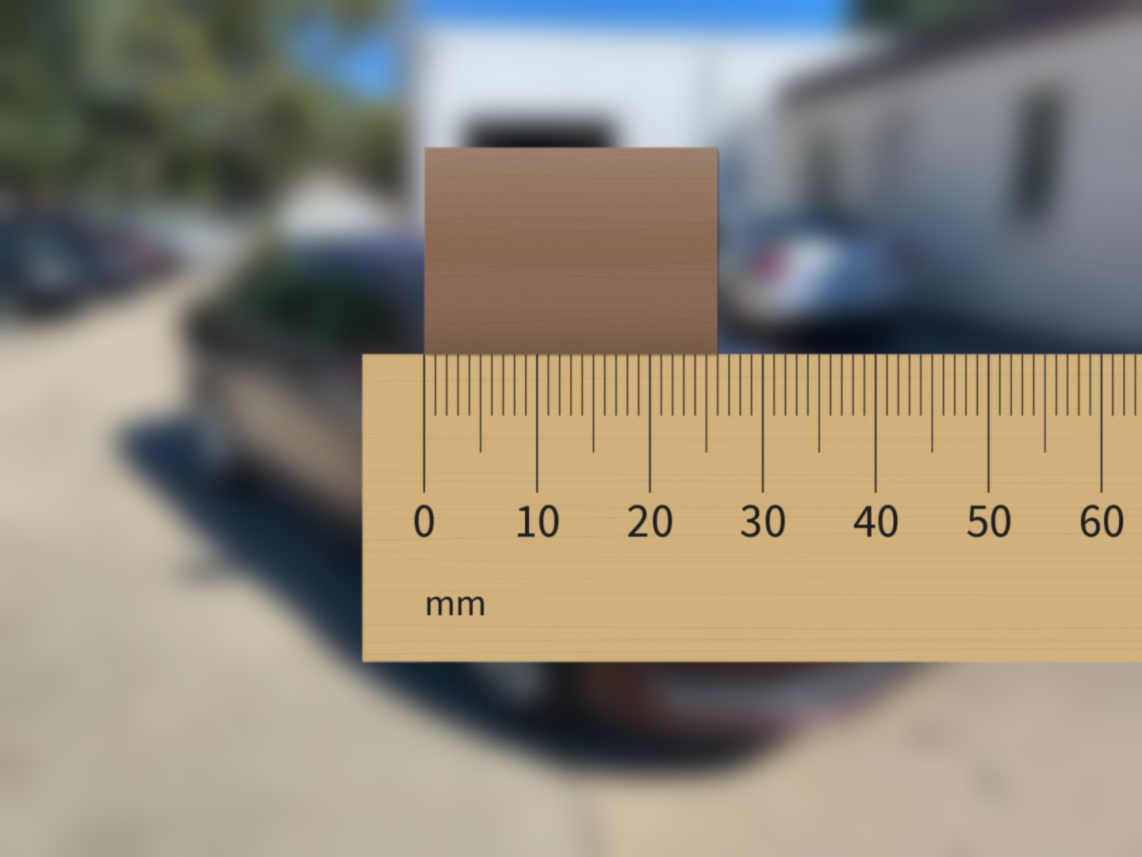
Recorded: 26 mm
